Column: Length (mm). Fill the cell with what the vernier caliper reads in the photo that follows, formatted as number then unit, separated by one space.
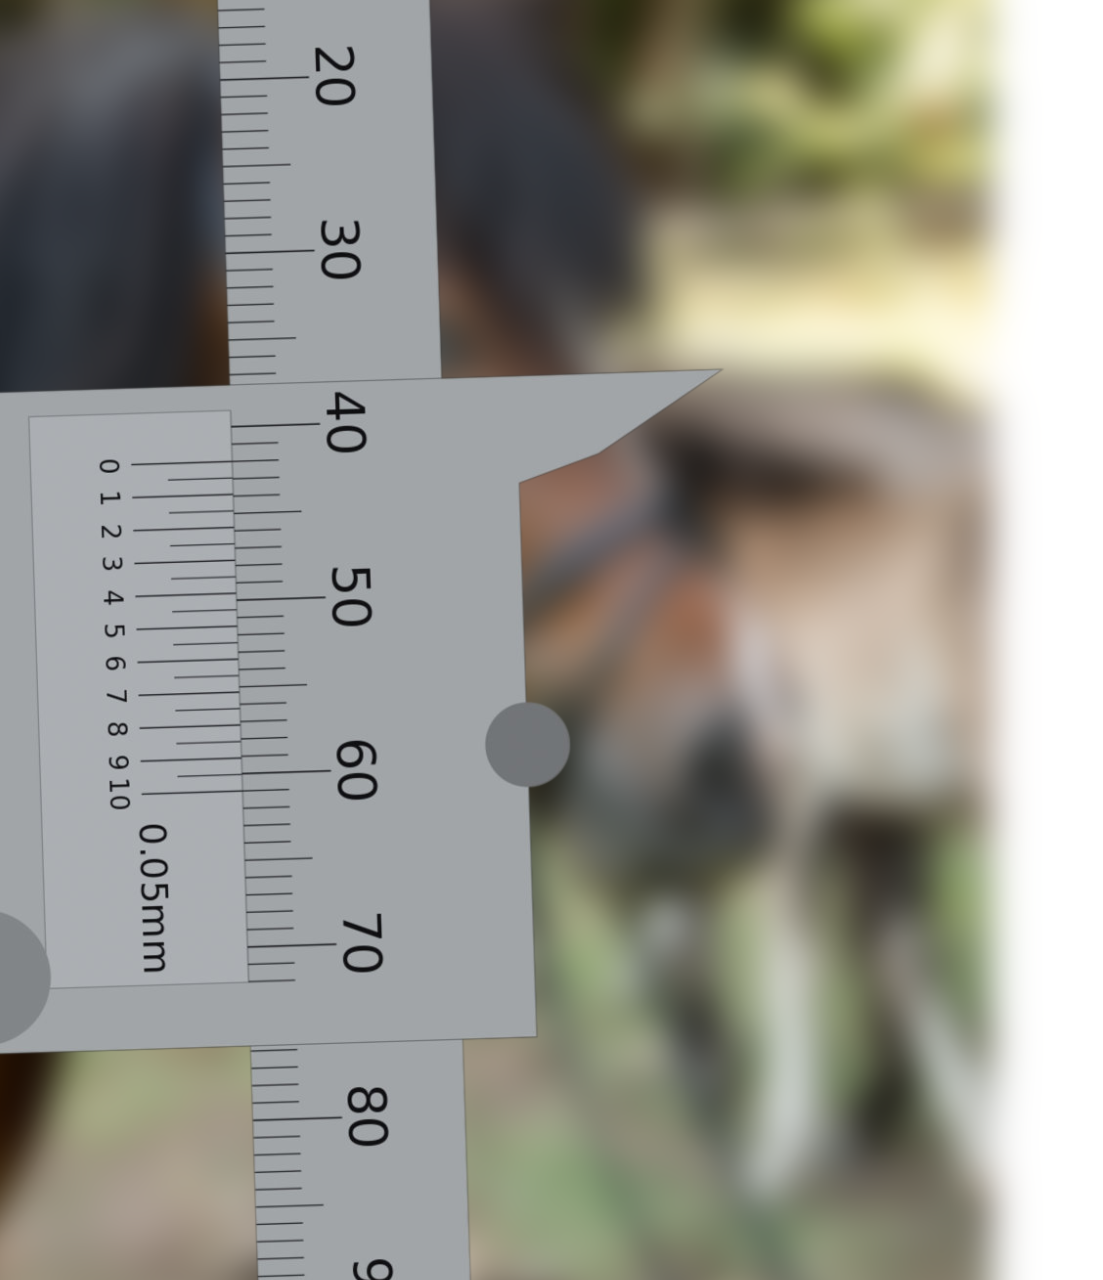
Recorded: 42.0 mm
